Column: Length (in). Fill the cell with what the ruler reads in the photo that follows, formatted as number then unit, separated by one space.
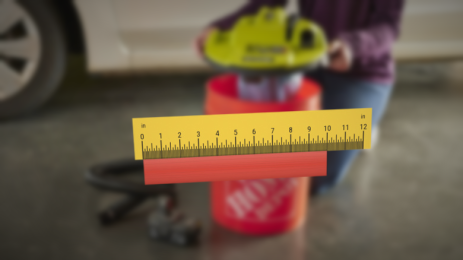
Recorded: 10 in
